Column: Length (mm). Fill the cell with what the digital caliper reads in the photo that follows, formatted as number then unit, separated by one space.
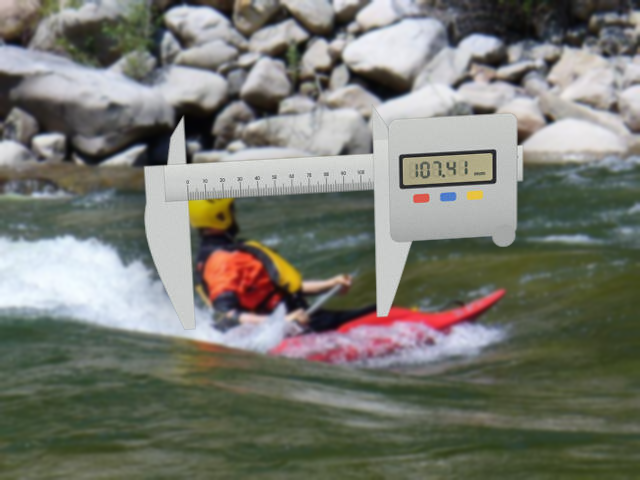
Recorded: 107.41 mm
